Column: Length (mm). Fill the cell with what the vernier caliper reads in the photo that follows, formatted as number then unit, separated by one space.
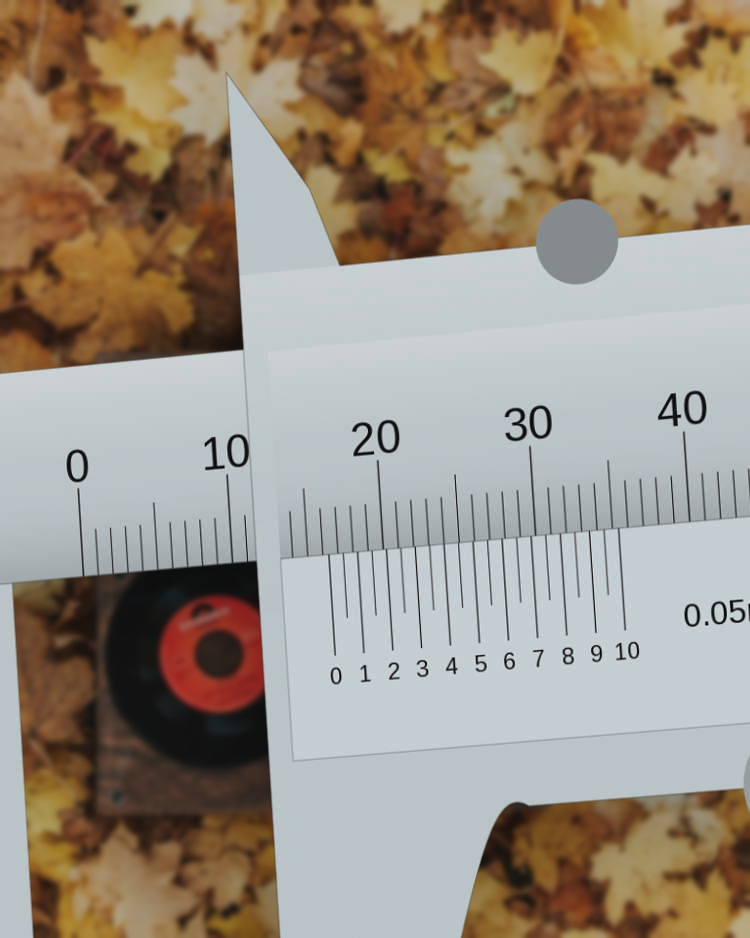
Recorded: 16.4 mm
